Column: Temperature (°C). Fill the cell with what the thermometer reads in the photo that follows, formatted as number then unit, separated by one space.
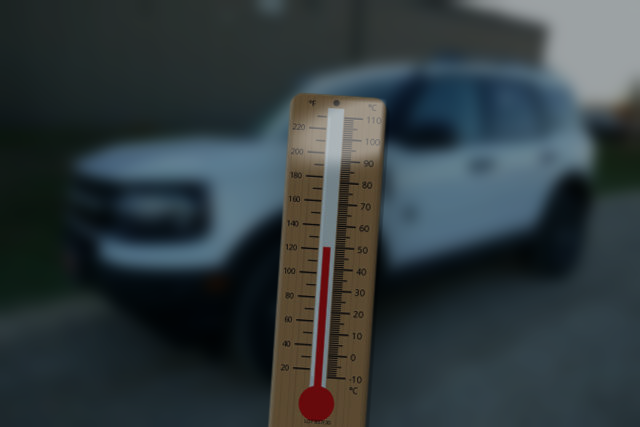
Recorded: 50 °C
